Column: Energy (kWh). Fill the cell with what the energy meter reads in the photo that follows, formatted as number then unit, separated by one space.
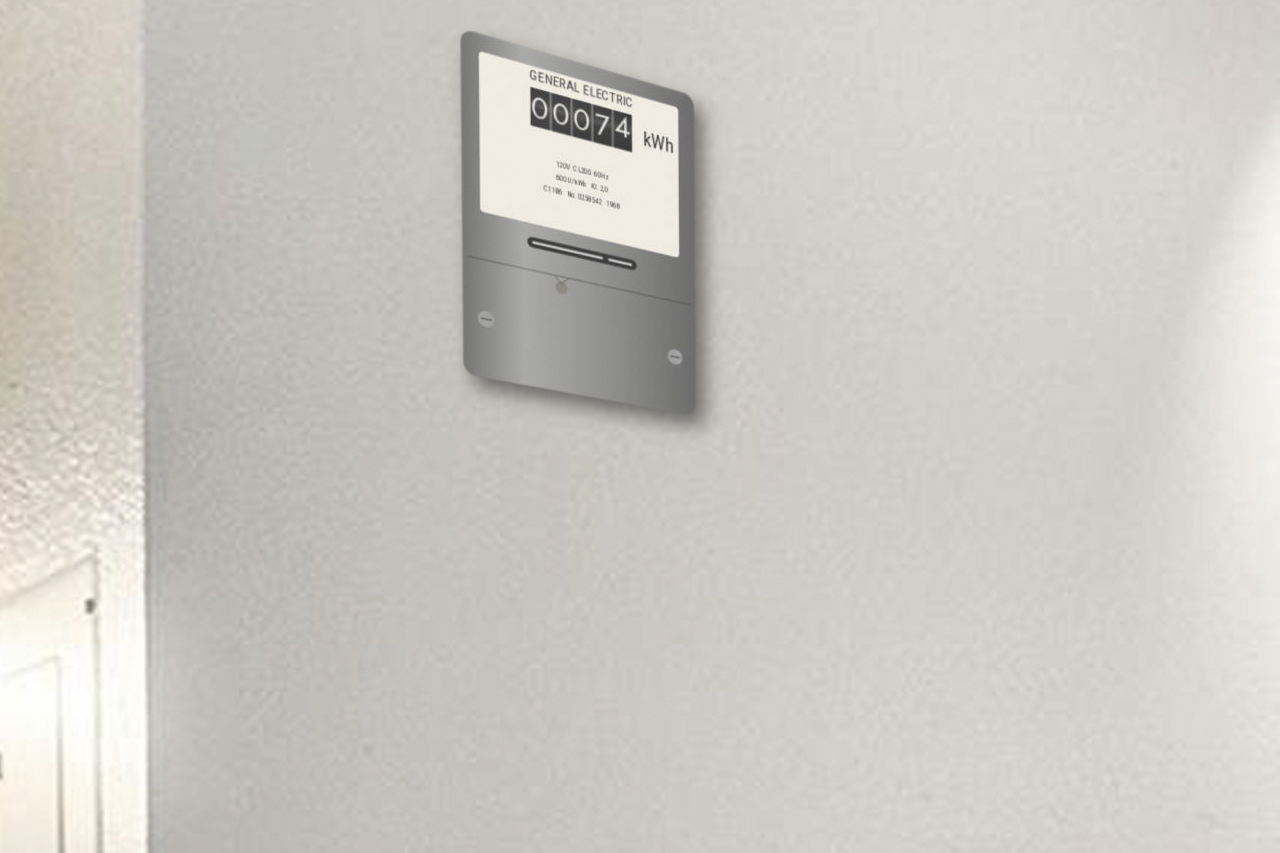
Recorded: 74 kWh
